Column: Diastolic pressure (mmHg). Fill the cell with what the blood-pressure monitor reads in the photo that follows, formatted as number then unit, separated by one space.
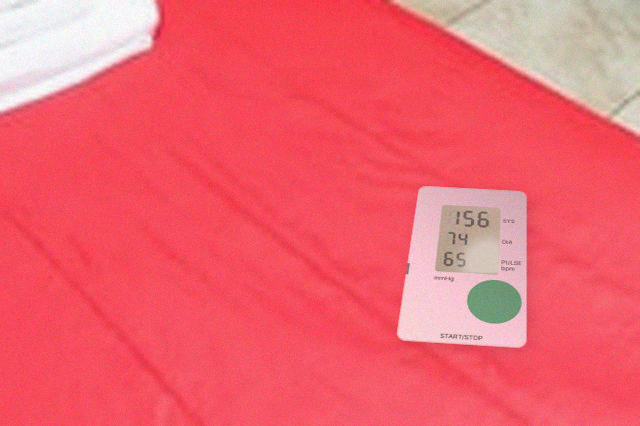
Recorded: 74 mmHg
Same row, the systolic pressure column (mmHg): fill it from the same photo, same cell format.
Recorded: 156 mmHg
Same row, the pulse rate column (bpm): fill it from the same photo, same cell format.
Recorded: 65 bpm
